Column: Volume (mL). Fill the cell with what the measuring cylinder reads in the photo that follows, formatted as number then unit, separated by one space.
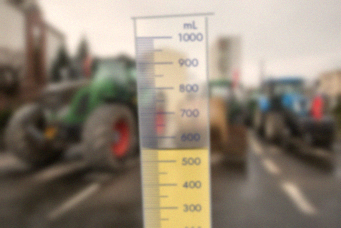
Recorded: 550 mL
